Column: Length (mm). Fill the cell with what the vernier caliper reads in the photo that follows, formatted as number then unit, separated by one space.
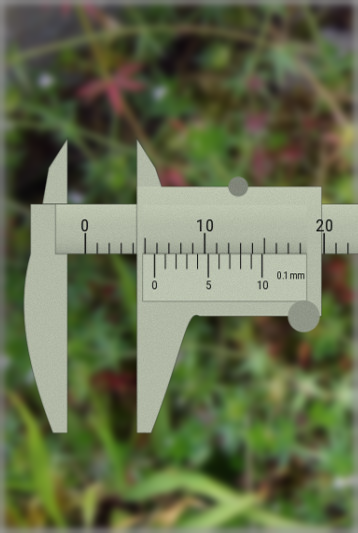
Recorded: 5.8 mm
